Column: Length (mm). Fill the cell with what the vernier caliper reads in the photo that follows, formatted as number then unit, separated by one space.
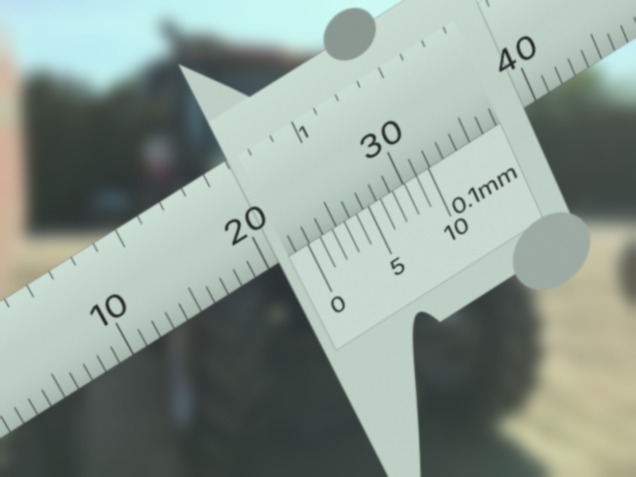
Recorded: 22.9 mm
